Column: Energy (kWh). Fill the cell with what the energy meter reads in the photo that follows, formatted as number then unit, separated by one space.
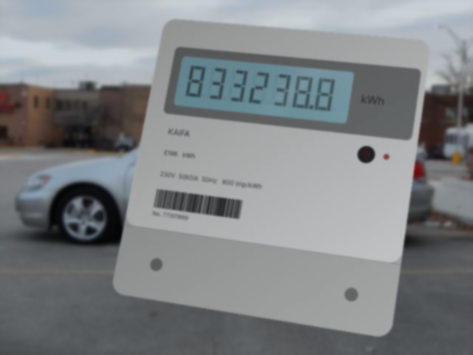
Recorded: 833238.8 kWh
